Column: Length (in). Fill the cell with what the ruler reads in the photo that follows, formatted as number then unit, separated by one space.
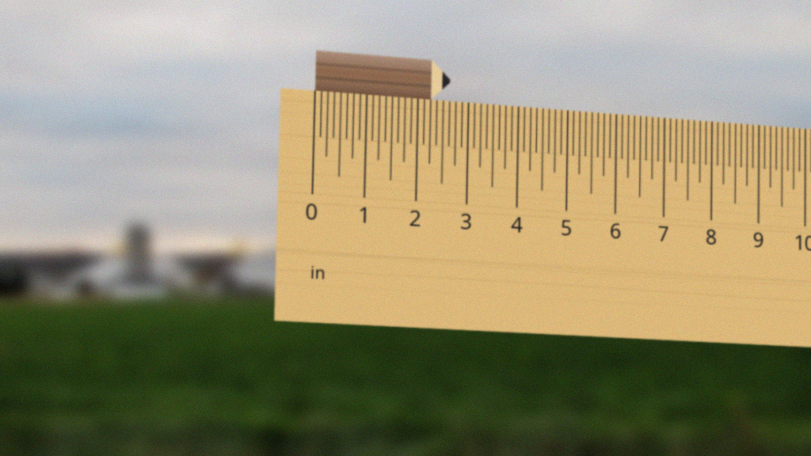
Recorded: 2.625 in
